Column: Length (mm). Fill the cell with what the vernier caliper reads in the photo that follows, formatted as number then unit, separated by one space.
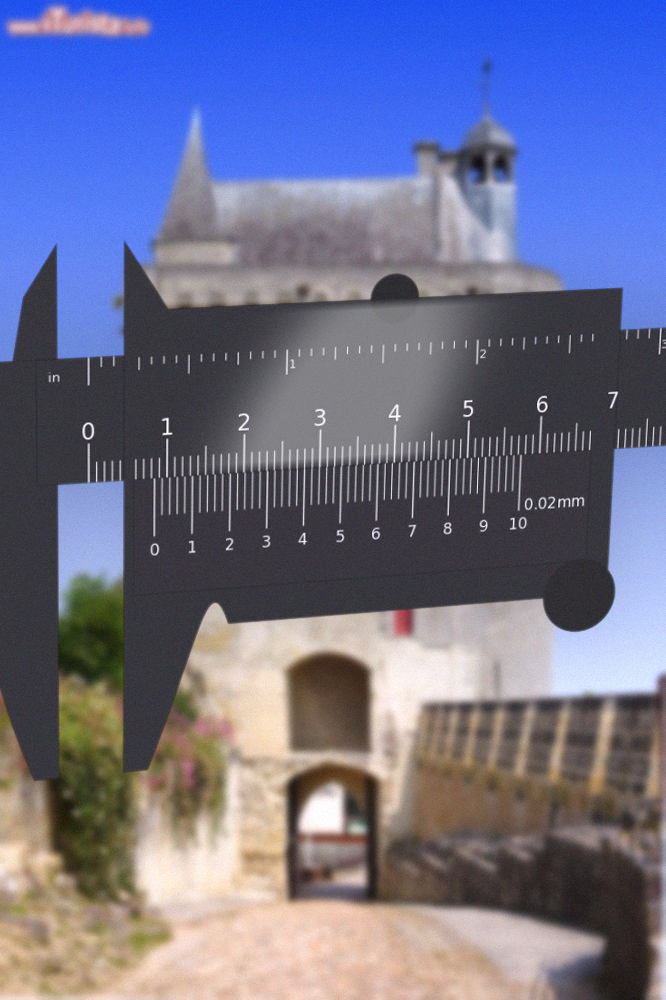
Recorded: 8.4 mm
